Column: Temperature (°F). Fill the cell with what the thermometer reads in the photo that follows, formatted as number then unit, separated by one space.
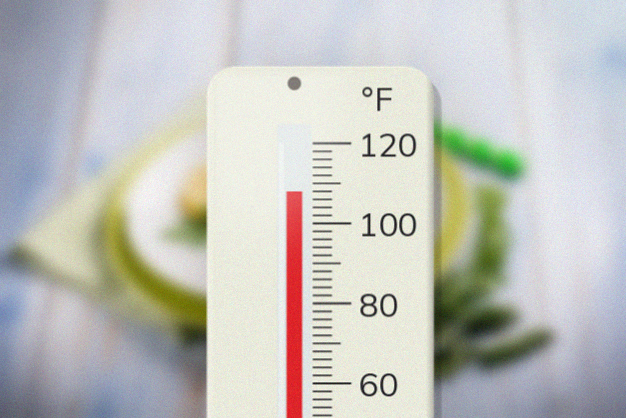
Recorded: 108 °F
